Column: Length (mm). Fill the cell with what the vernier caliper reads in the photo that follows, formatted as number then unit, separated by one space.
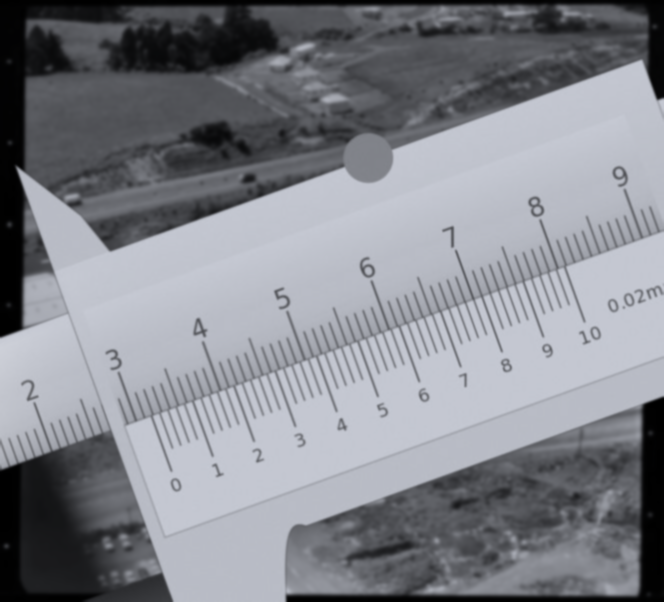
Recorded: 31.8 mm
